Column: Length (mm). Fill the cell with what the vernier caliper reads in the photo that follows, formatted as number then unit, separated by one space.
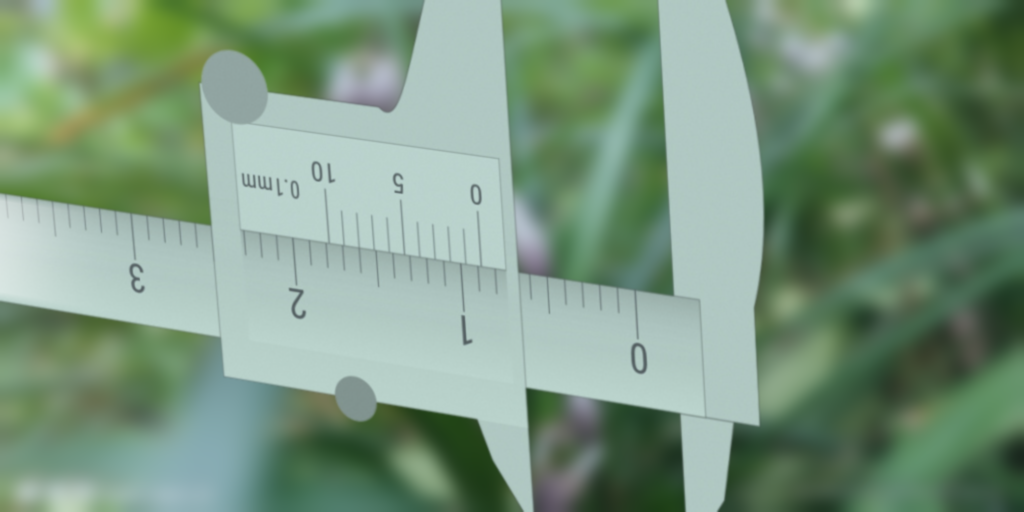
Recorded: 8.8 mm
